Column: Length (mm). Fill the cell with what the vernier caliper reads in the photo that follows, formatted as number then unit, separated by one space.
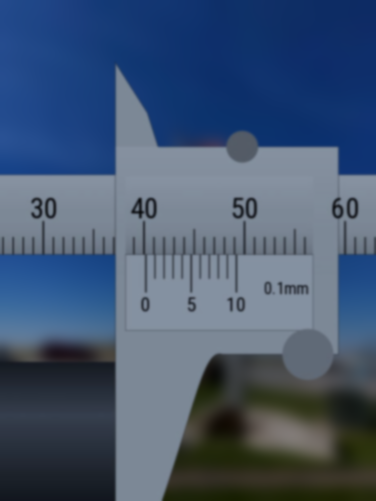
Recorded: 40.2 mm
